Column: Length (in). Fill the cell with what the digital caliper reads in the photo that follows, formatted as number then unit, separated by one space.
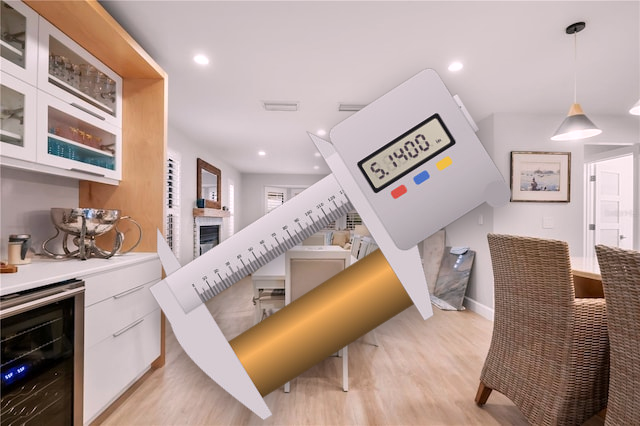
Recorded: 5.1400 in
